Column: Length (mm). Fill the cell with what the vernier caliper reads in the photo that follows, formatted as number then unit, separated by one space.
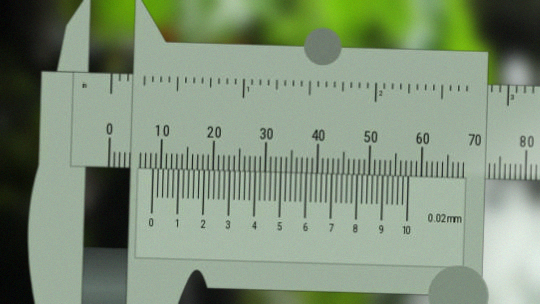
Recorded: 8.5 mm
